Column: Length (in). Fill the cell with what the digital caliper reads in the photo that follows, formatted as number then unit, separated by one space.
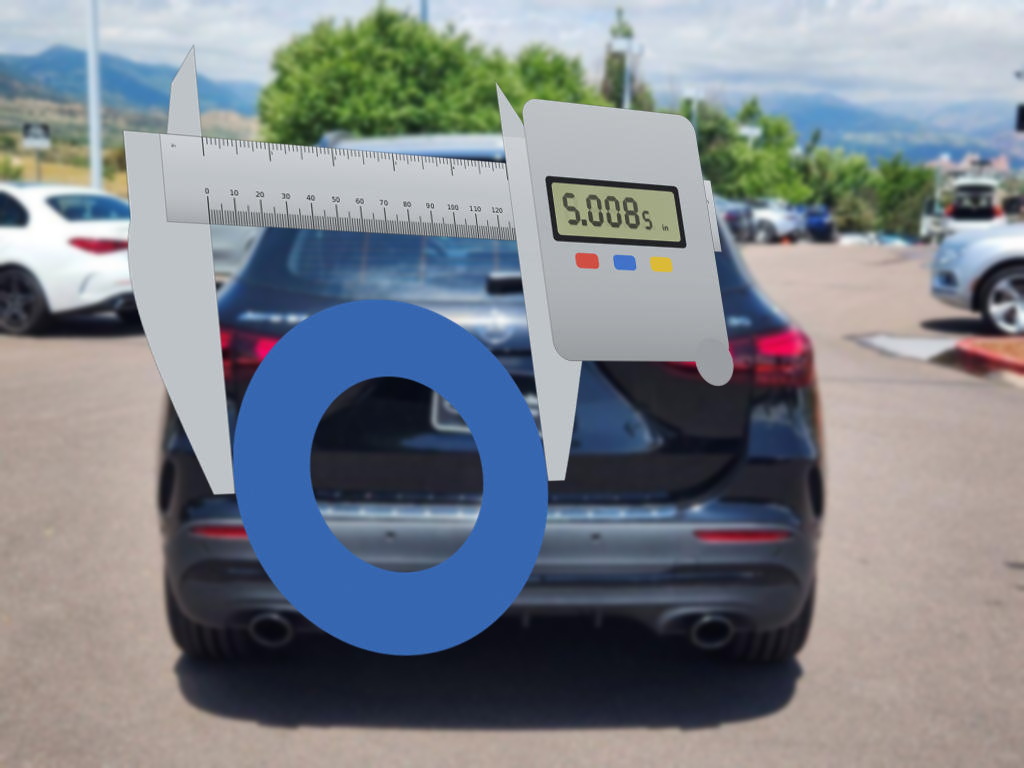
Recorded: 5.0085 in
